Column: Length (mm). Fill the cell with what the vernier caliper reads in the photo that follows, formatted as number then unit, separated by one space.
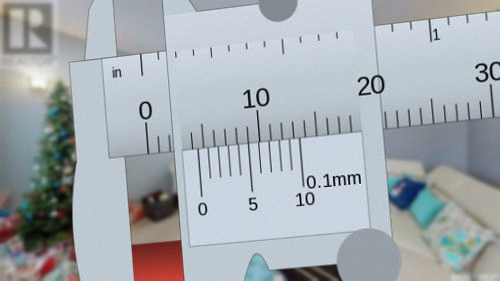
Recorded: 4.5 mm
